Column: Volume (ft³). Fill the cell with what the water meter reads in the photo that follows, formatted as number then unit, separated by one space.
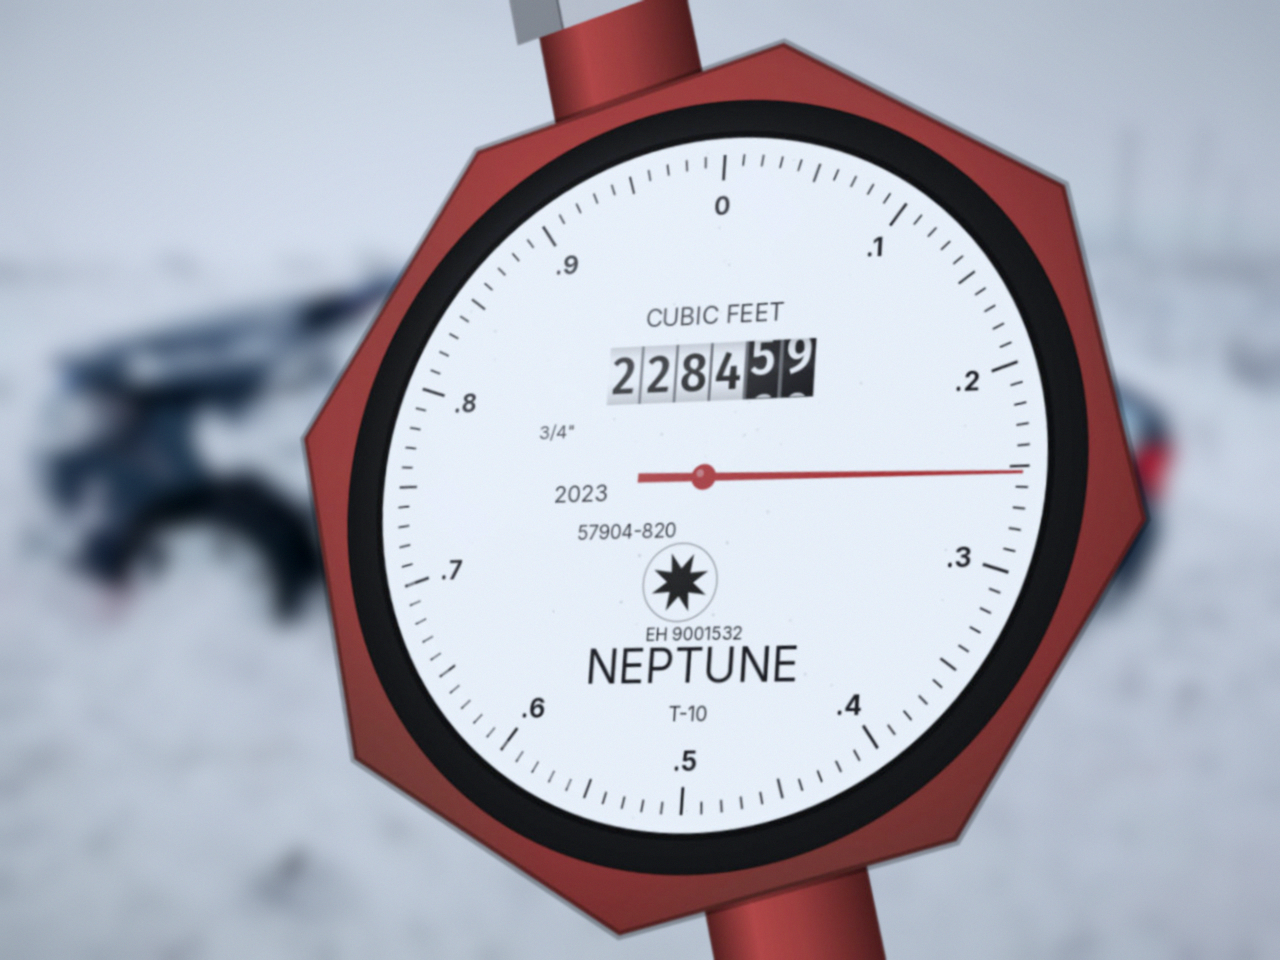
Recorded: 228459.25 ft³
